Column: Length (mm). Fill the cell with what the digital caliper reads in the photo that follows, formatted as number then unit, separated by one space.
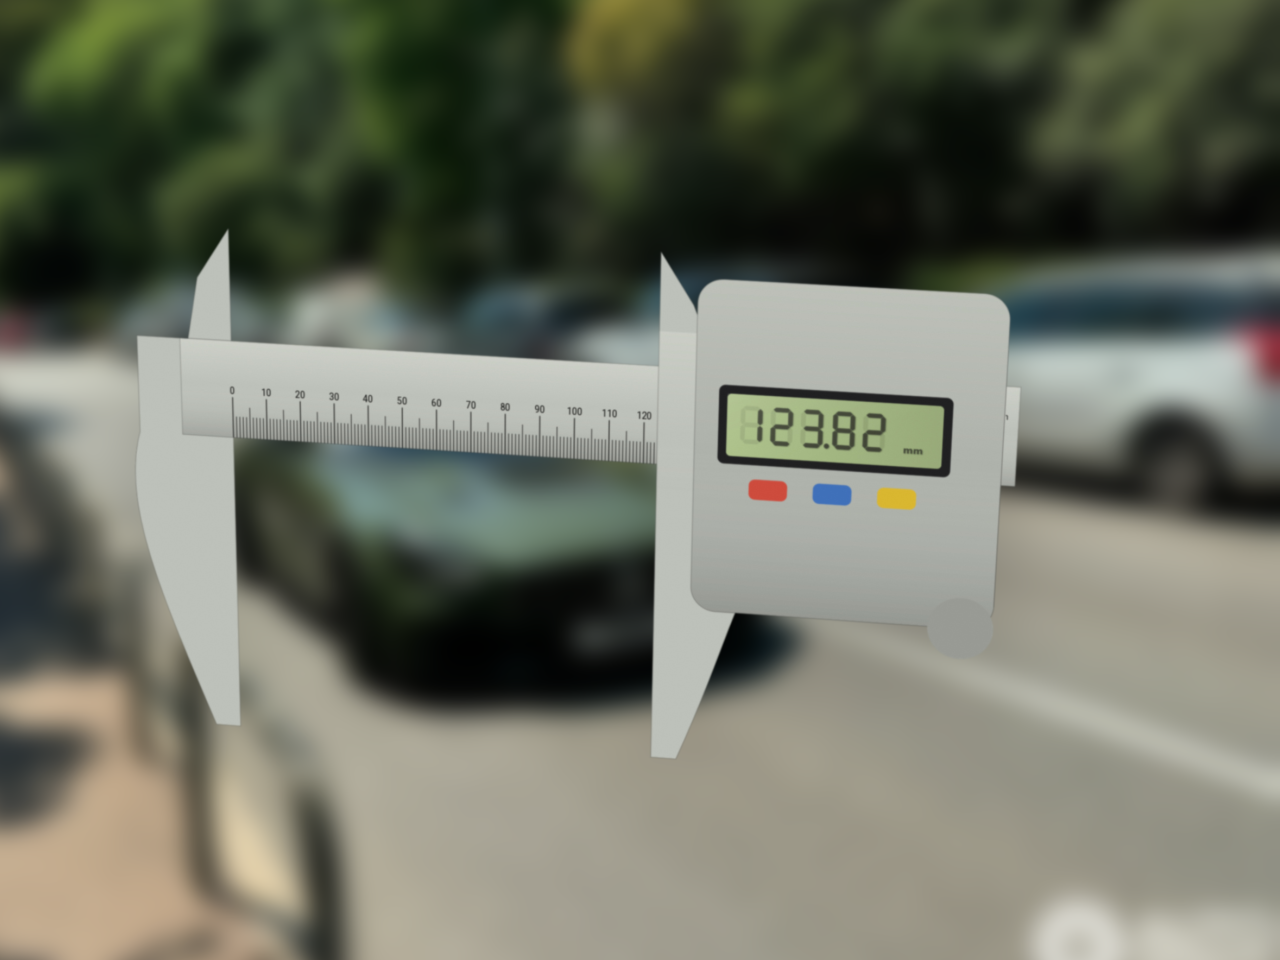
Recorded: 123.82 mm
